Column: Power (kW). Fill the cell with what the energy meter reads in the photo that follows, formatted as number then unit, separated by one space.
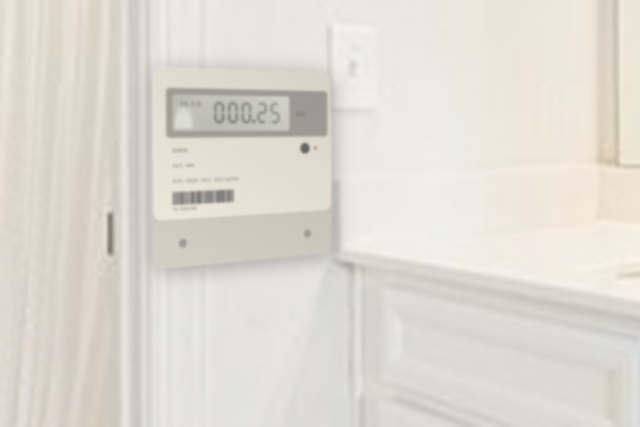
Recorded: 0.25 kW
